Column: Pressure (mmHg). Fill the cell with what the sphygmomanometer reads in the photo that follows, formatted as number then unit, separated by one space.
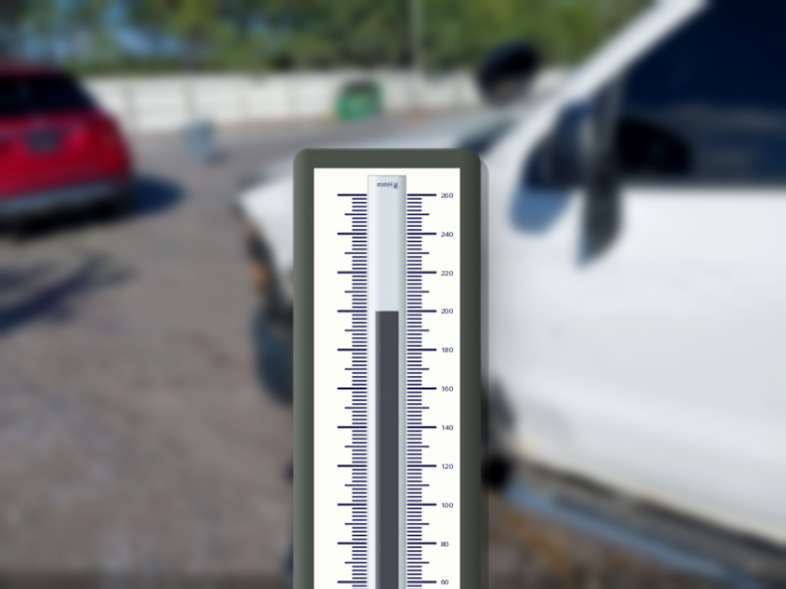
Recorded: 200 mmHg
